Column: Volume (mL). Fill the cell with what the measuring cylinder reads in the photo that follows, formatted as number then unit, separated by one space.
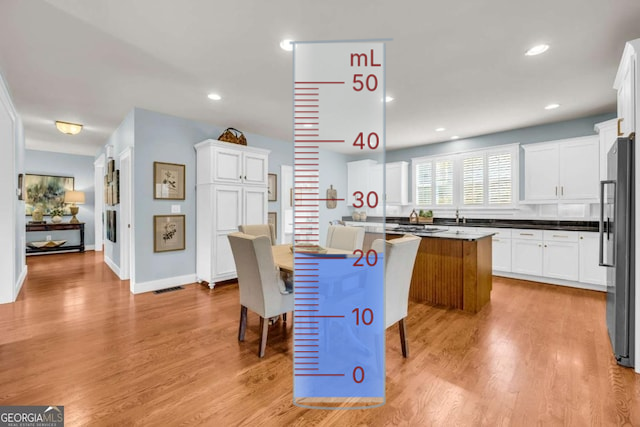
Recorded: 20 mL
